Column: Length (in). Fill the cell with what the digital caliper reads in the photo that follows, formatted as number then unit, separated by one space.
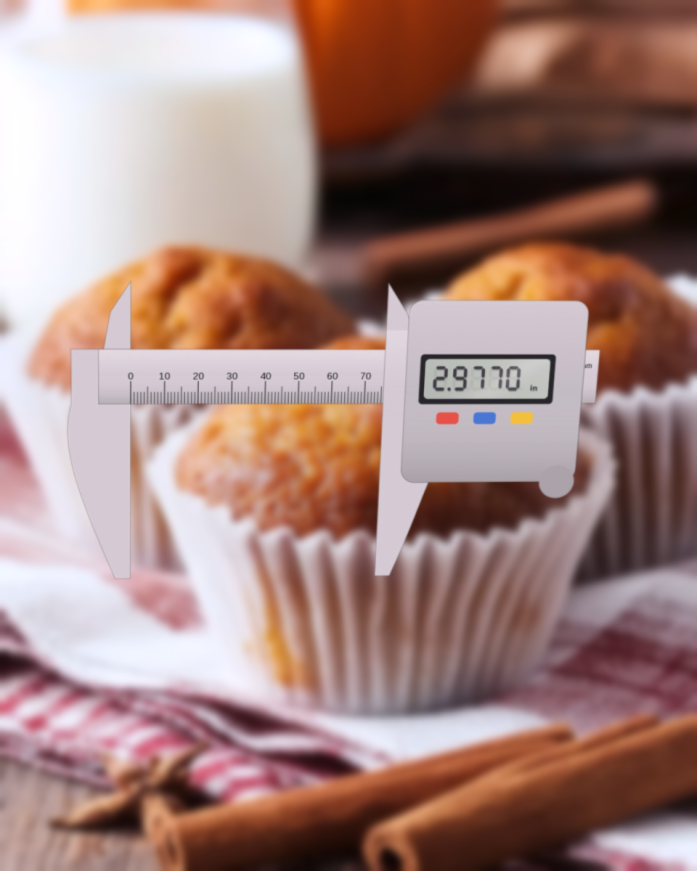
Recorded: 2.9770 in
